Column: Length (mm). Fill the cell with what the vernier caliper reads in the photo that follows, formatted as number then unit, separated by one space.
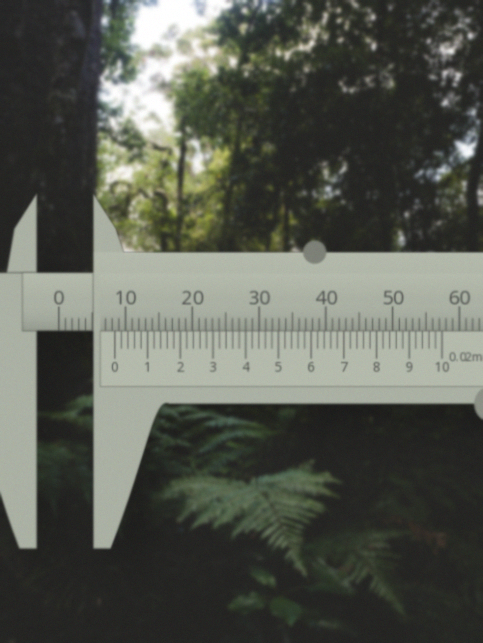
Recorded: 8.4 mm
